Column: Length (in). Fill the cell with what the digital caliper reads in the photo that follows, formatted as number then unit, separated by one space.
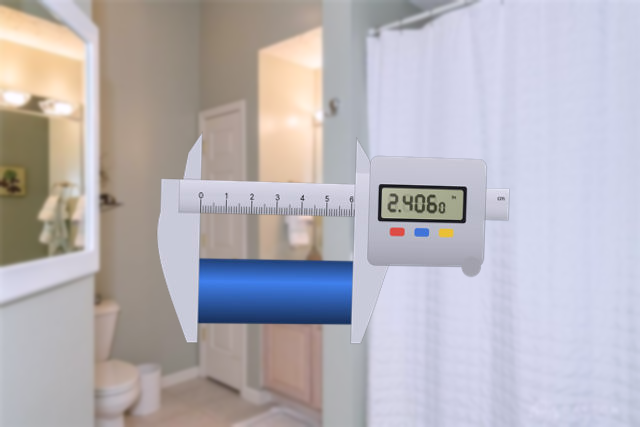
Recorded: 2.4060 in
